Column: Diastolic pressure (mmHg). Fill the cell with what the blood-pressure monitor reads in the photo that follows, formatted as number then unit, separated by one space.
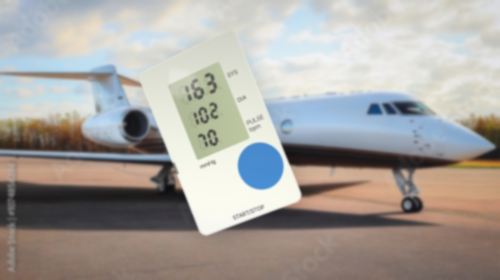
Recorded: 102 mmHg
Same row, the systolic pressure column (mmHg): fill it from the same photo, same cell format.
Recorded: 163 mmHg
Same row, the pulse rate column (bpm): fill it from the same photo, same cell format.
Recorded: 70 bpm
